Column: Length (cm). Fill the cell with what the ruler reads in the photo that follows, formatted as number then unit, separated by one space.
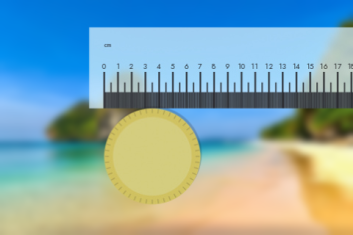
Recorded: 7 cm
